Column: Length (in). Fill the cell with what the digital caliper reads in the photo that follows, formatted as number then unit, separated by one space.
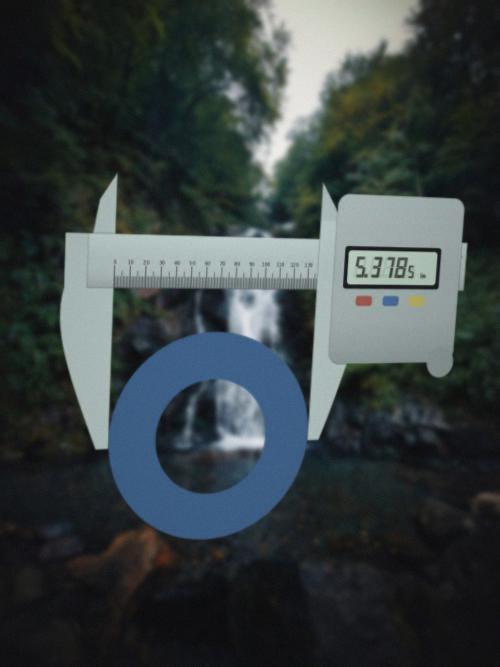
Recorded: 5.3785 in
